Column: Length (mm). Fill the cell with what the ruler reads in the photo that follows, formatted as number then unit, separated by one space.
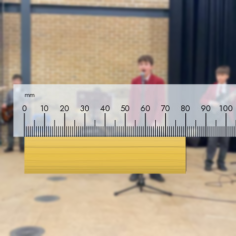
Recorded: 80 mm
